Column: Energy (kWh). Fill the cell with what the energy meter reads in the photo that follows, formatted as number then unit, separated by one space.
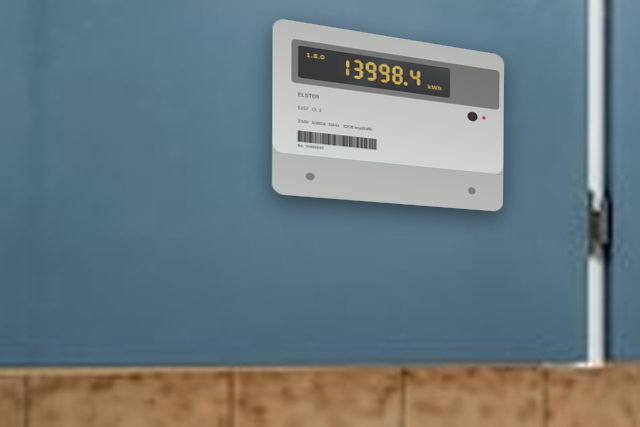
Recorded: 13998.4 kWh
